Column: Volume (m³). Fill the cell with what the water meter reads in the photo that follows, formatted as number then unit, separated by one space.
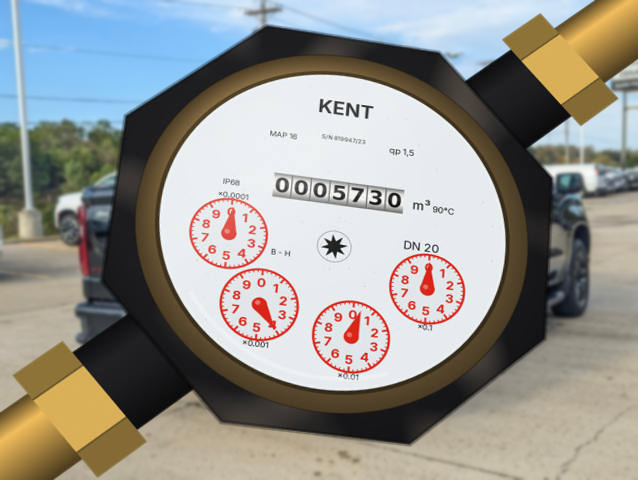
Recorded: 5730.0040 m³
